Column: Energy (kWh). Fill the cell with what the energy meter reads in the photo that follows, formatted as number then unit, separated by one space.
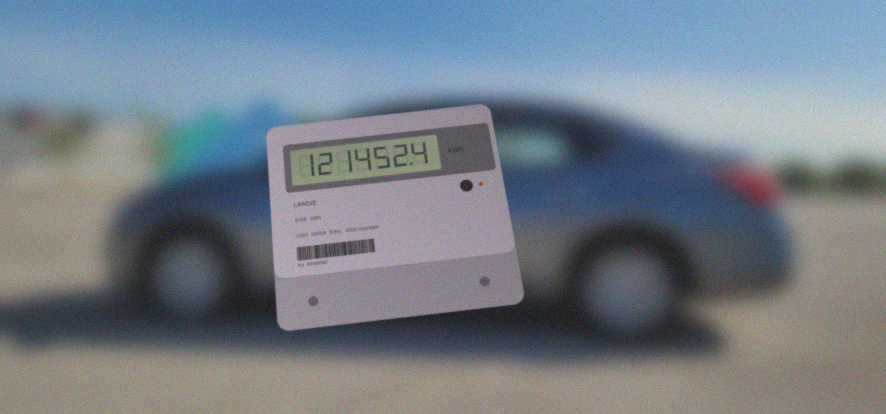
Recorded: 121452.4 kWh
